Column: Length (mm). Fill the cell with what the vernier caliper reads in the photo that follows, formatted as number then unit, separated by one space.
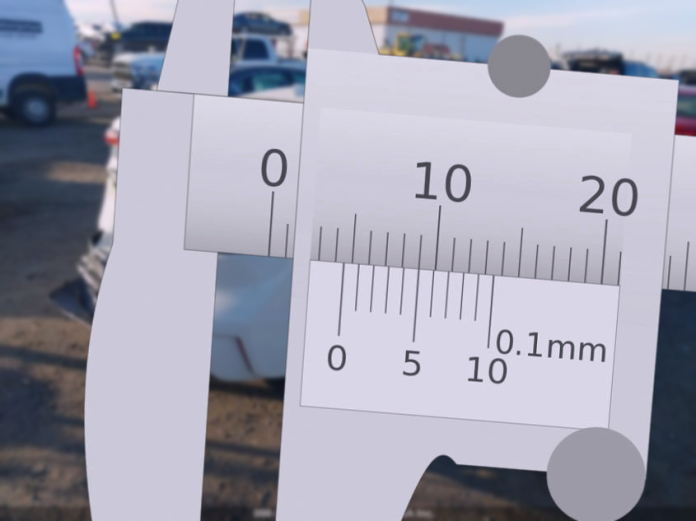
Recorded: 4.5 mm
